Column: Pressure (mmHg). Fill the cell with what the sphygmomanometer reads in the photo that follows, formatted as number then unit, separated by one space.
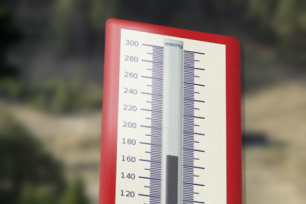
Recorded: 170 mmHg
